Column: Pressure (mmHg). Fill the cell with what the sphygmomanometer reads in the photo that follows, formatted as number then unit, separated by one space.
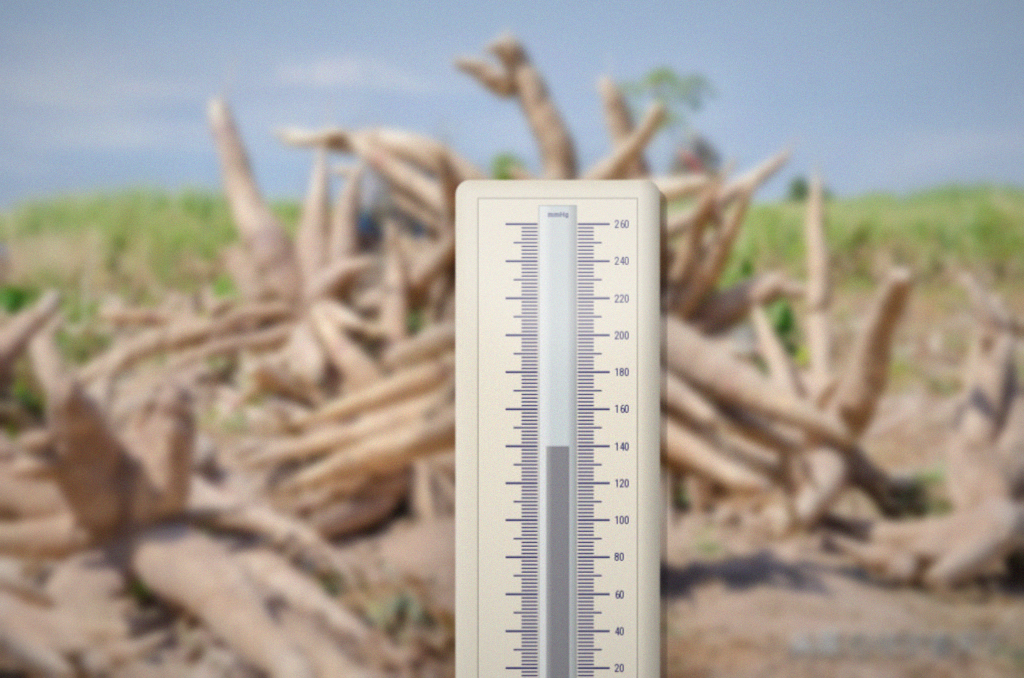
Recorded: 140 mmHg
